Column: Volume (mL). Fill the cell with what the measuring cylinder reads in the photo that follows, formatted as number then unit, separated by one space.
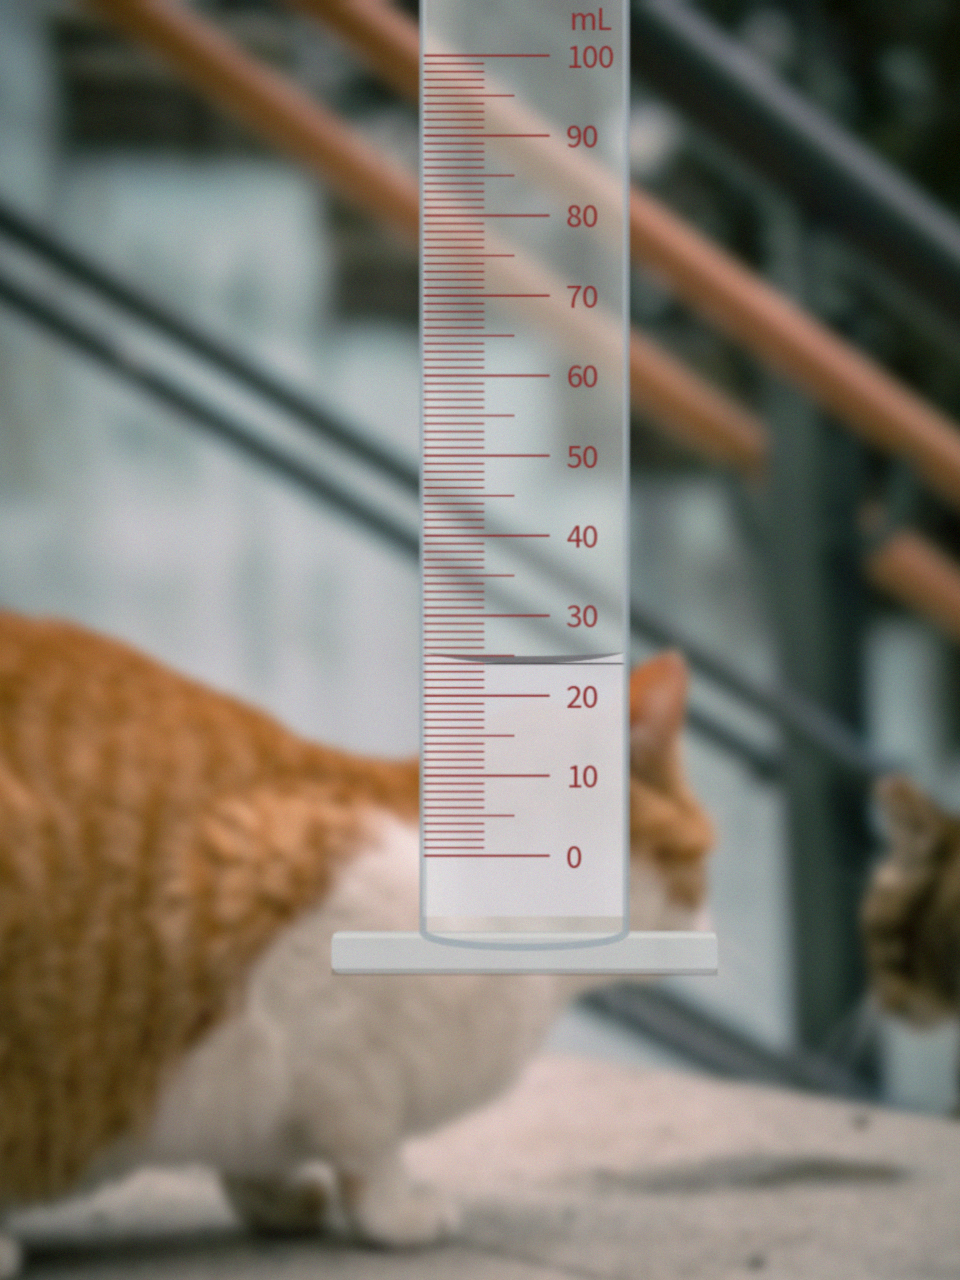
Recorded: 24 mL
